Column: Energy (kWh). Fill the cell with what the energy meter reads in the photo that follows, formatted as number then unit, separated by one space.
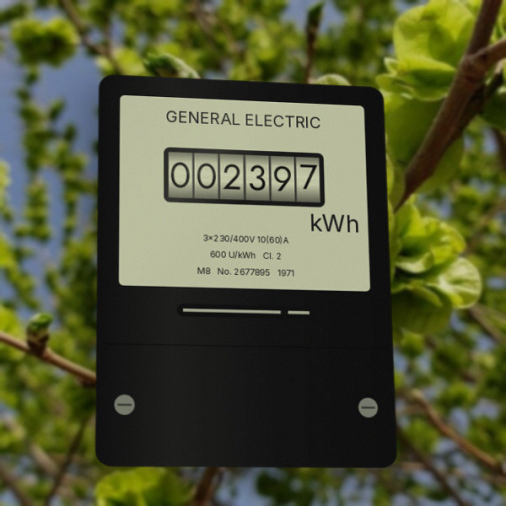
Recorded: 2397 kWh
